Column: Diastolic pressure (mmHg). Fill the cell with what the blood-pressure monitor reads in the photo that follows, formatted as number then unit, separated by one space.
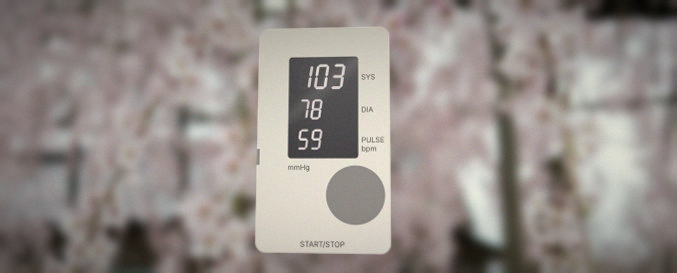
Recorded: 78 mmHg
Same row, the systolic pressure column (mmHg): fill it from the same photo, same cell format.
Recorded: 103 mmHg
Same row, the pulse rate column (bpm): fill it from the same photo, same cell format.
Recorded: 59 bpm
